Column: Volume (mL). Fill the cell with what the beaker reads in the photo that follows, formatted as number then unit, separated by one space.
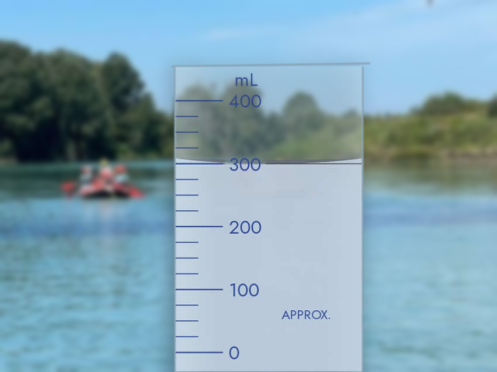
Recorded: 300 mL
